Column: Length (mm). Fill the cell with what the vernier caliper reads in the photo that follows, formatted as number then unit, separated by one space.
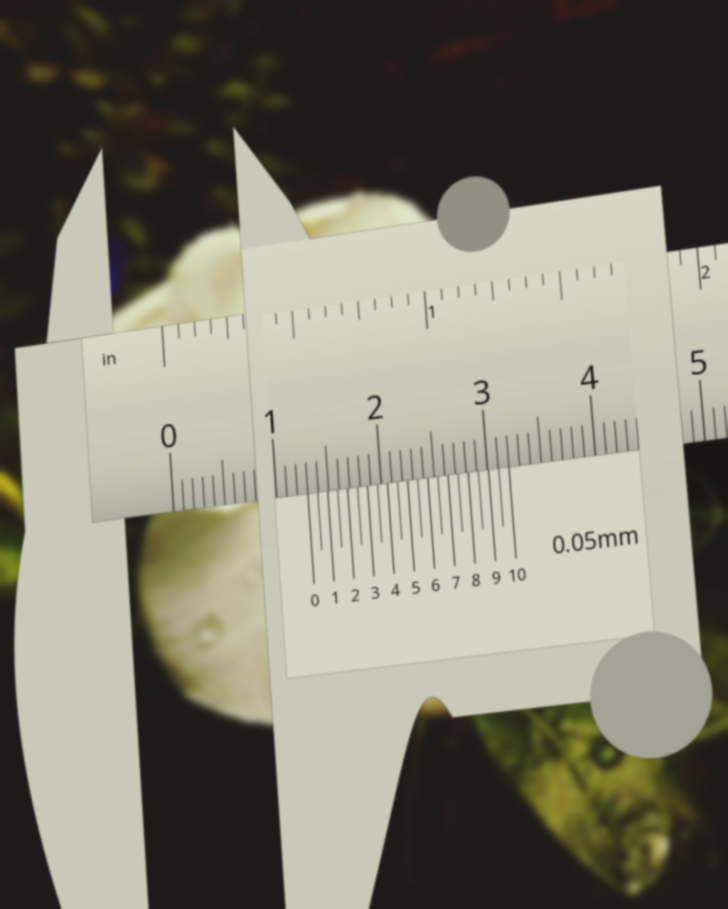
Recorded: 13.0 mm
